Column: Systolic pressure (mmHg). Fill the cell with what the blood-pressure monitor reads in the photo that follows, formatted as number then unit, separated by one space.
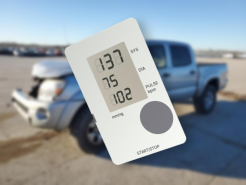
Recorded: 137 mmHg
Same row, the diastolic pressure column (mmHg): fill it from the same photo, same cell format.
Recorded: 75 mmHg
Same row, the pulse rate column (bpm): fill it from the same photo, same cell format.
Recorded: 102 bpm
